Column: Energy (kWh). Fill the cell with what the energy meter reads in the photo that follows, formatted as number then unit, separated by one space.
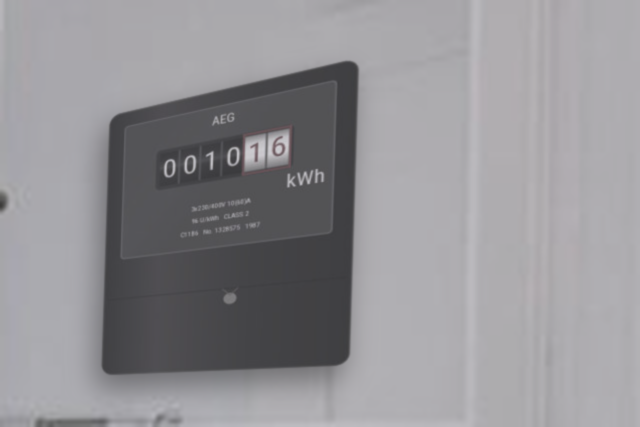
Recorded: 10.16 kWh
